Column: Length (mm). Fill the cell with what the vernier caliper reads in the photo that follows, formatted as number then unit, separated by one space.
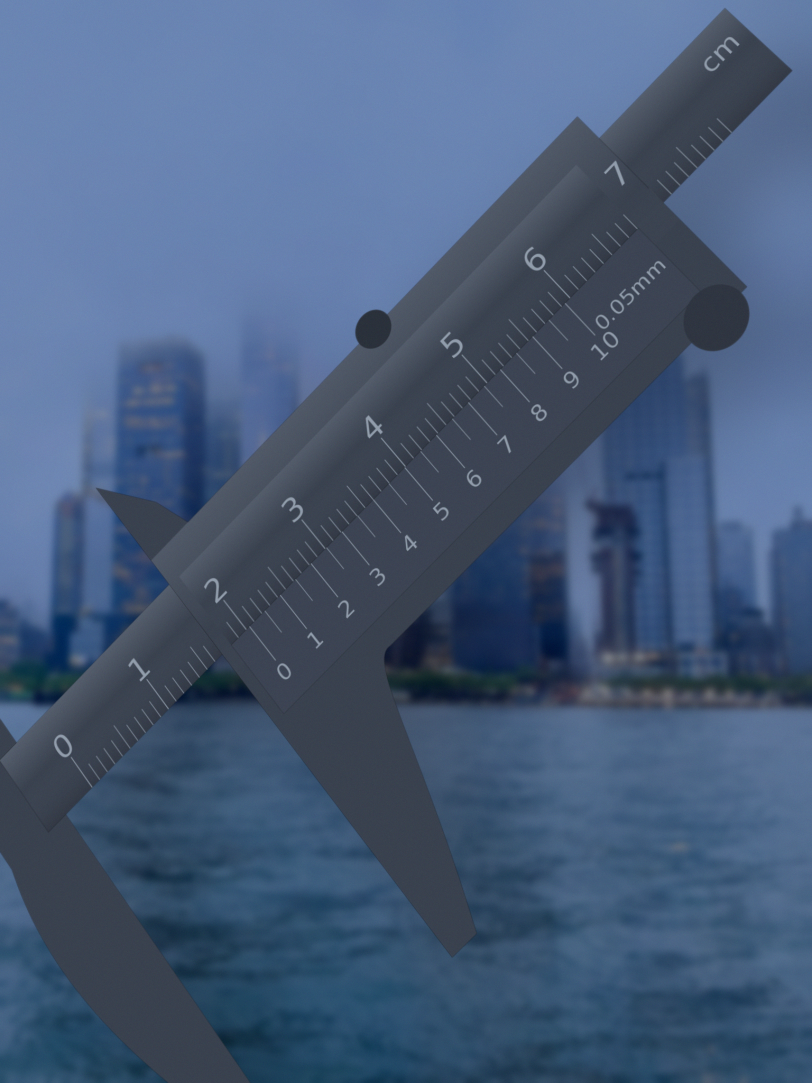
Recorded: 20.4 mm
